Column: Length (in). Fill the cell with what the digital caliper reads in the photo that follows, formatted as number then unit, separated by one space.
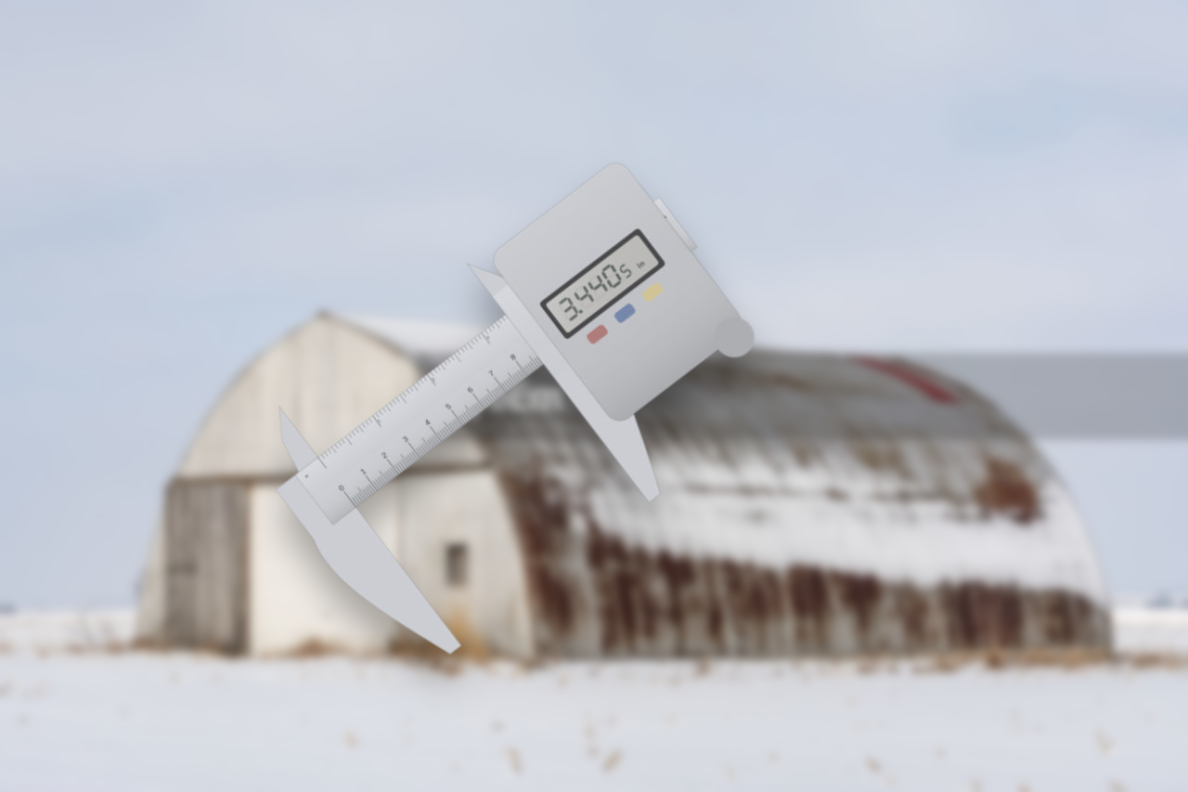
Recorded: 3.4405 in
